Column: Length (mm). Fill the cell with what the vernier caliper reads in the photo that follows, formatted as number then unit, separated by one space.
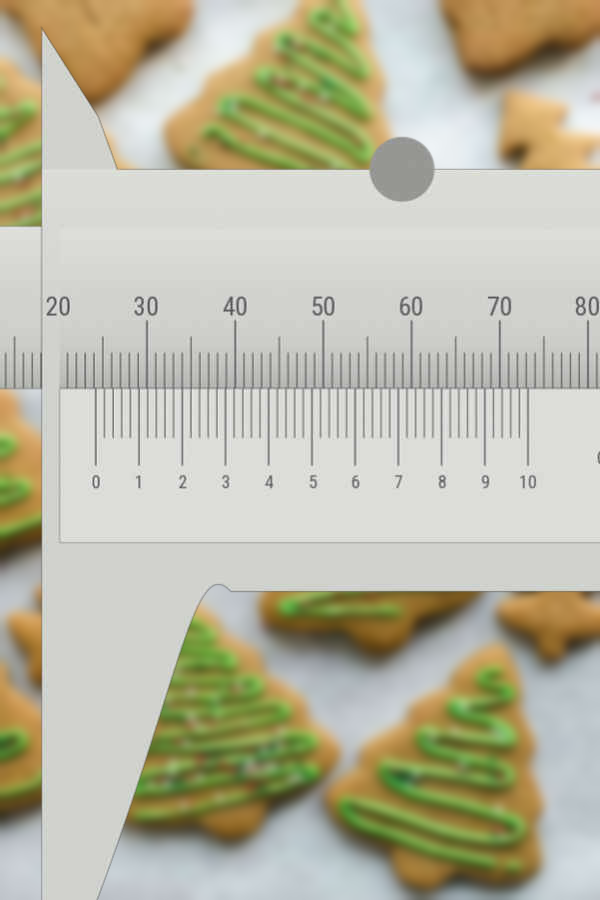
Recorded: 24.2 mm
